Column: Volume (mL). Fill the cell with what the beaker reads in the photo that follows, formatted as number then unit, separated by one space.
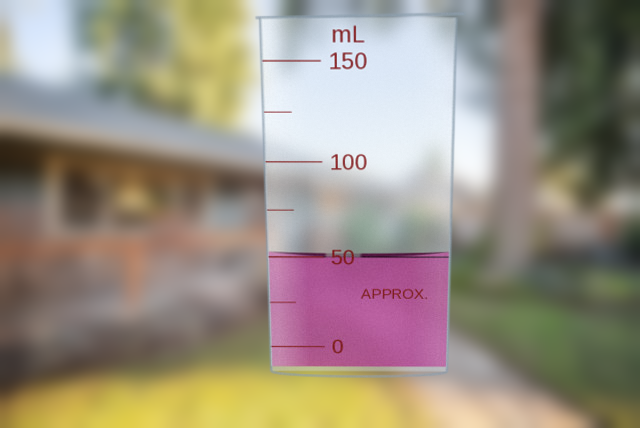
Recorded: 50 mL
